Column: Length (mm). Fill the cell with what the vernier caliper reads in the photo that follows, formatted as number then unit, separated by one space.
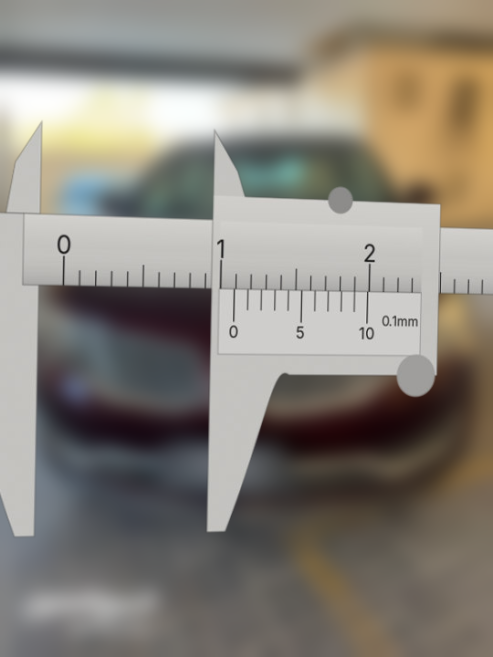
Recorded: 10.9 mm
